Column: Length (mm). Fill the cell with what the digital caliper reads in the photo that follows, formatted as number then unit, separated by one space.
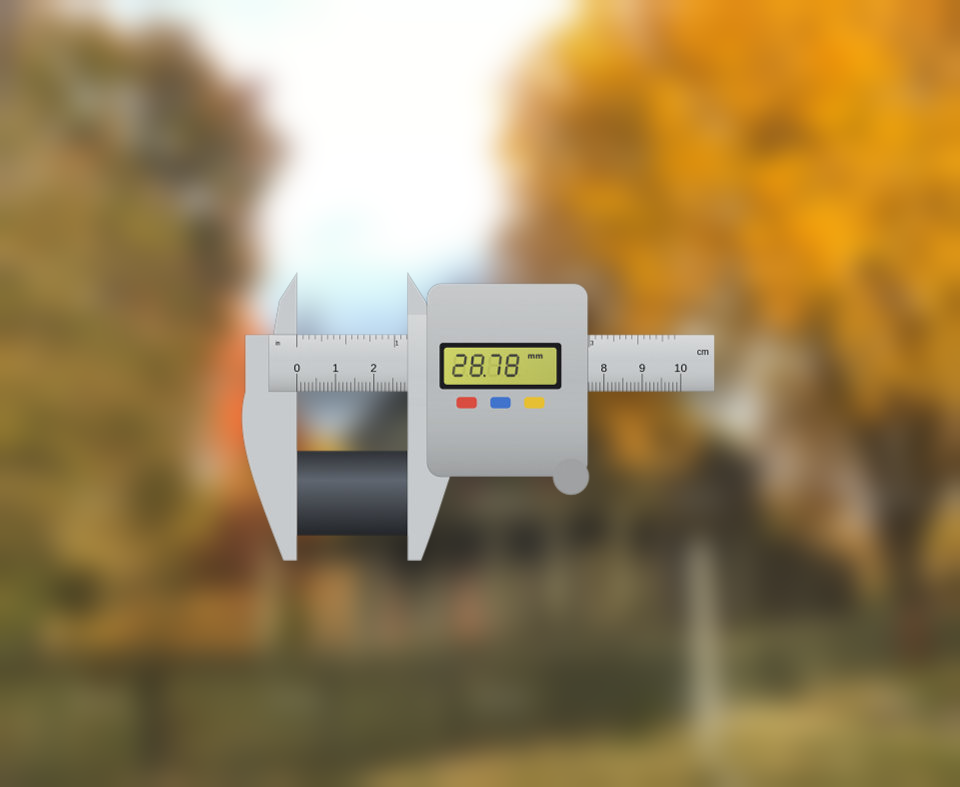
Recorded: 28.78 mm
